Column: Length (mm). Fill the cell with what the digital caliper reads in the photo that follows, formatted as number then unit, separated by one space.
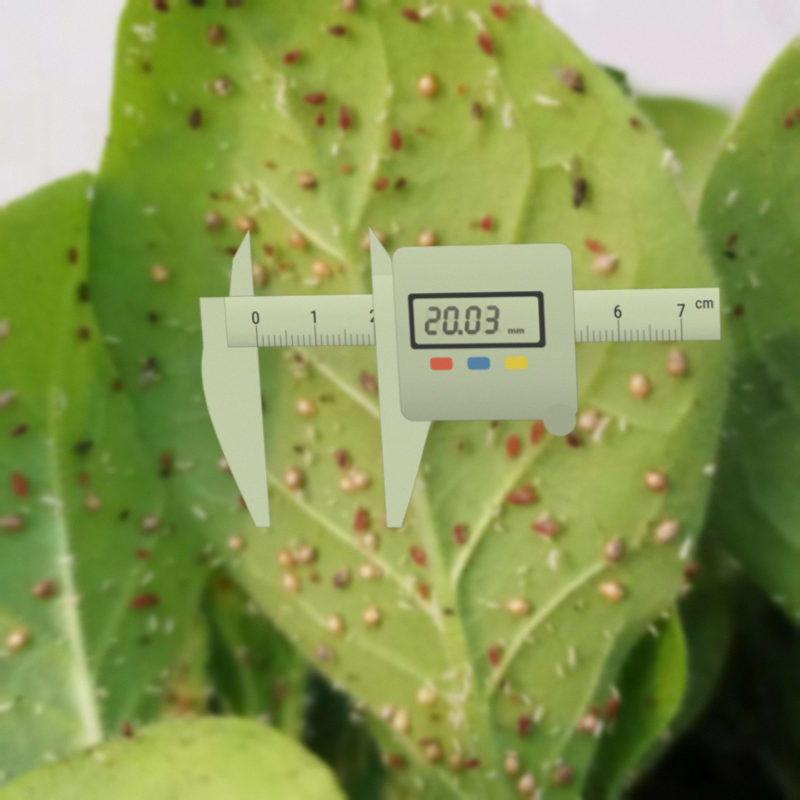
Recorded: 20.03 mm
